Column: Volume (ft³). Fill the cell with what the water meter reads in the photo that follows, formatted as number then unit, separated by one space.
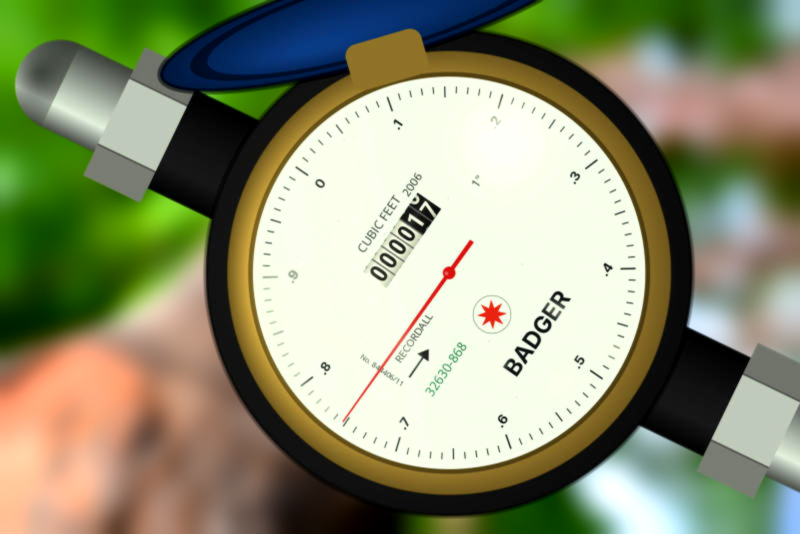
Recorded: 16.75 ft³
